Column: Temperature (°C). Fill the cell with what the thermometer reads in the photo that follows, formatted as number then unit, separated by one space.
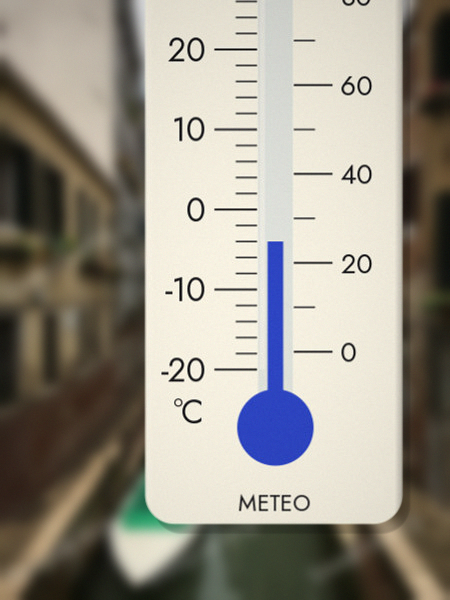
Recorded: -4 °C
